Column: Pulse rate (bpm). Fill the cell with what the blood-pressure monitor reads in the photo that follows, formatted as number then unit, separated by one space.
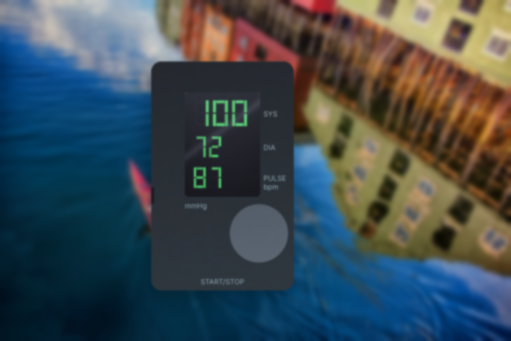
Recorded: 87 bpm
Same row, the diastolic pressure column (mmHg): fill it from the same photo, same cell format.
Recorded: 72 mmHg
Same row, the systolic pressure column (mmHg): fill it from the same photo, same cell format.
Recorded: 100 mmHg
